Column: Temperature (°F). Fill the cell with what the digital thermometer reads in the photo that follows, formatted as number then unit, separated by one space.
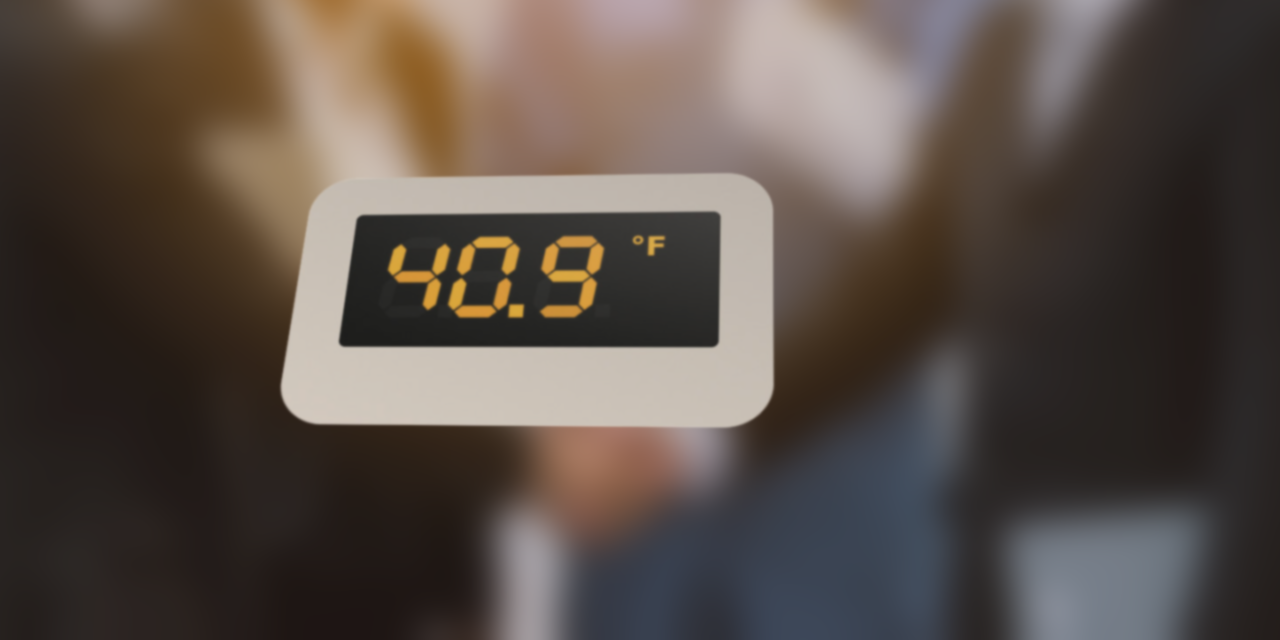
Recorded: 40.9 °F
